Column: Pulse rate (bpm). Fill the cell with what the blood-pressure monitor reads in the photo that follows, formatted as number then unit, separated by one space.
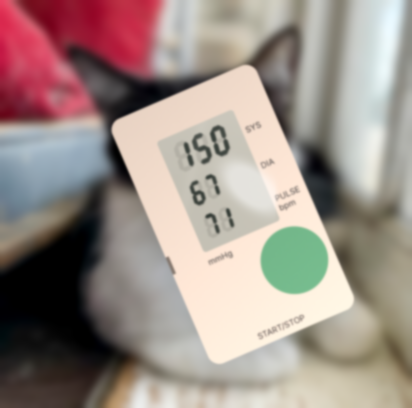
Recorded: 71 bpm
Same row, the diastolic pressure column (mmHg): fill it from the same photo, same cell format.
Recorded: 67 mmHg
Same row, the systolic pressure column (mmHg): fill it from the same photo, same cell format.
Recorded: 150 mmHg
